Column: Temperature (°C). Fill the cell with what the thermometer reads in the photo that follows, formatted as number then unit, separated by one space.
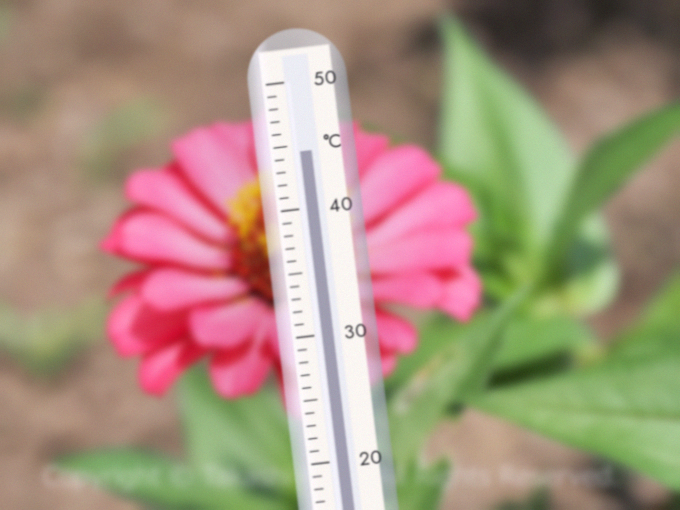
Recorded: 44.5 °C
